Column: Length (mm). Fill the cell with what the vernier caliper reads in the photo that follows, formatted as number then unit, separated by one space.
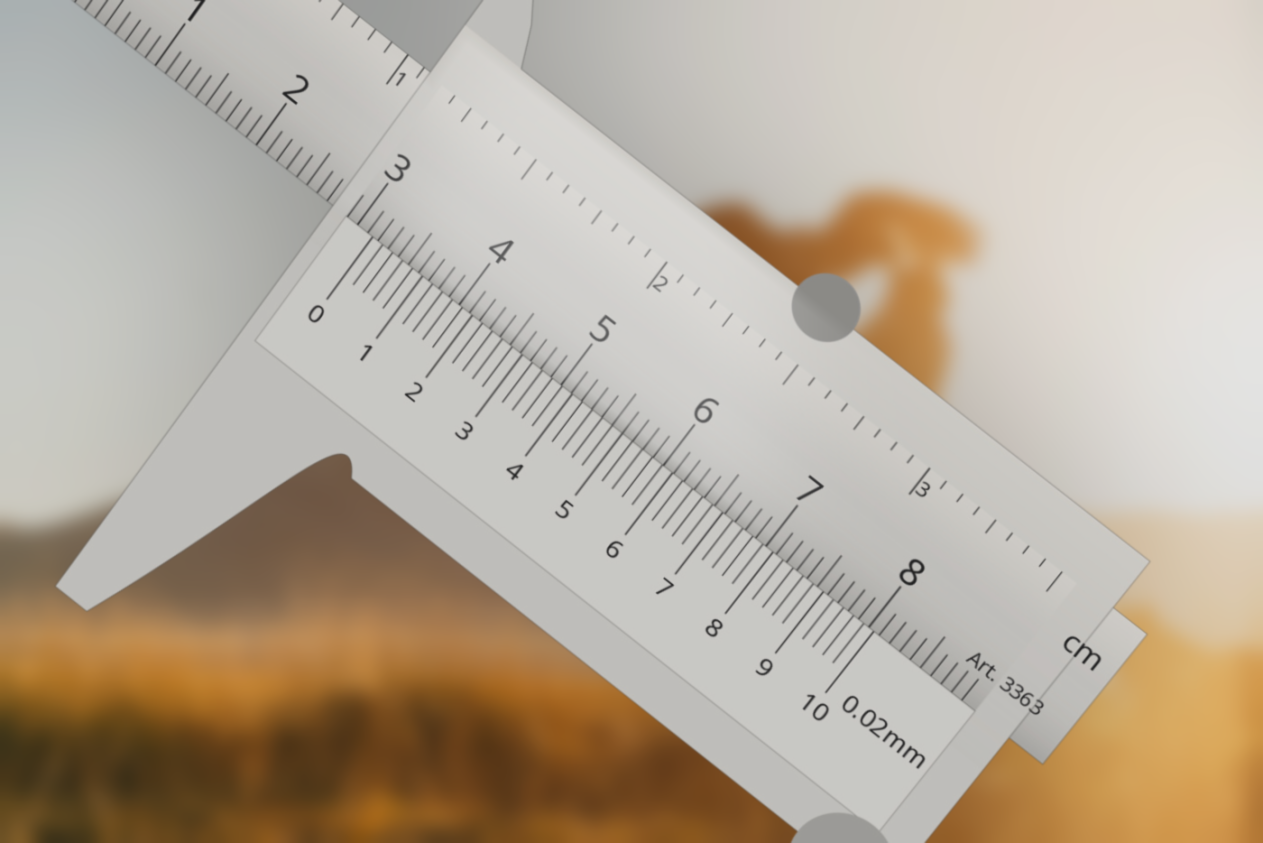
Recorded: 31.5 mm
